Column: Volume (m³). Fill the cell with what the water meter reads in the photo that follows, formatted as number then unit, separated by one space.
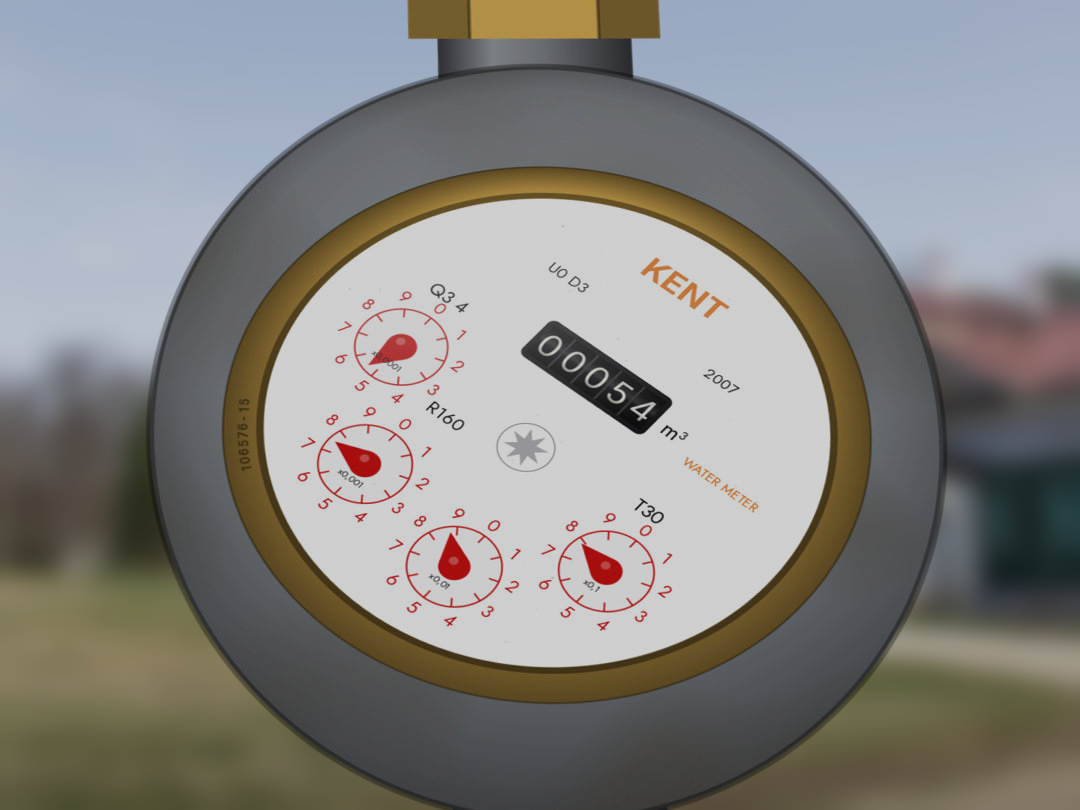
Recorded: 54.7875 m³
